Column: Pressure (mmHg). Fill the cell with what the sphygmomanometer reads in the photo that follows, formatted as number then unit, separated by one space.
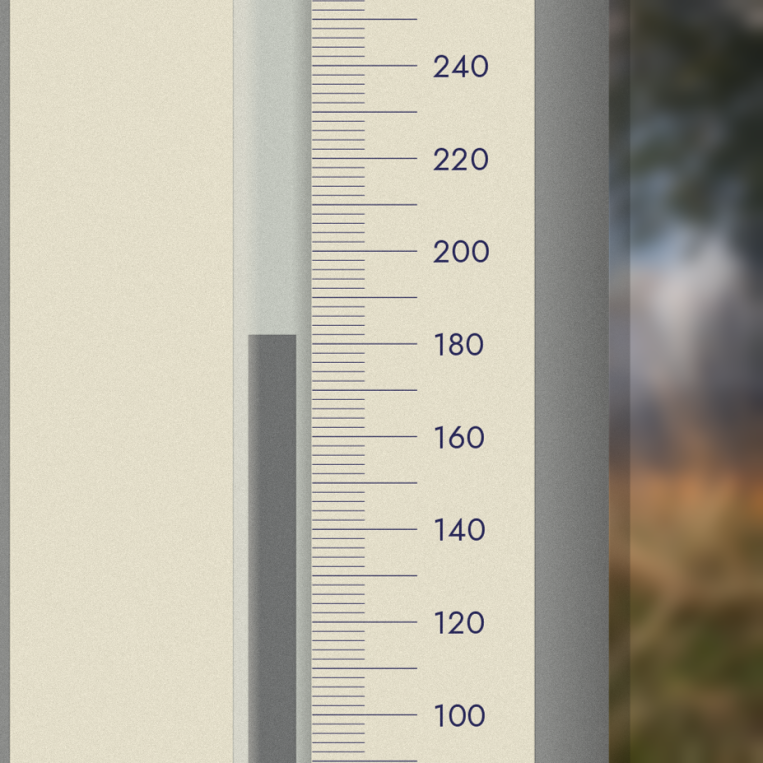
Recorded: 182 mmHg
